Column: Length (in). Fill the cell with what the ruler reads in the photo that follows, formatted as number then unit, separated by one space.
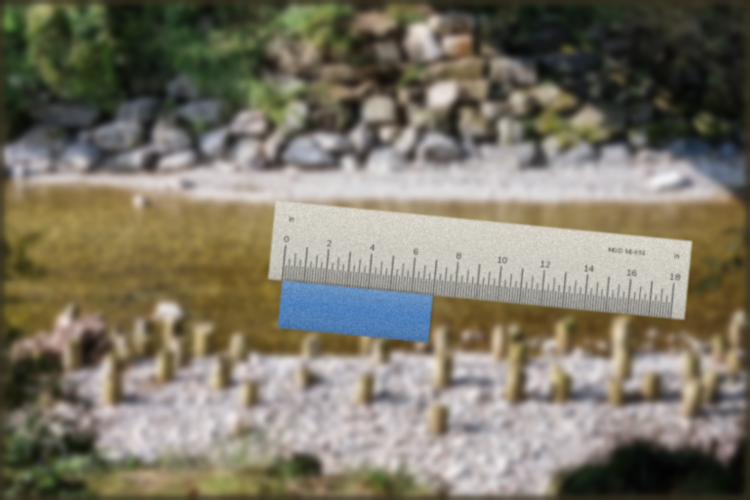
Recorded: 7 in
